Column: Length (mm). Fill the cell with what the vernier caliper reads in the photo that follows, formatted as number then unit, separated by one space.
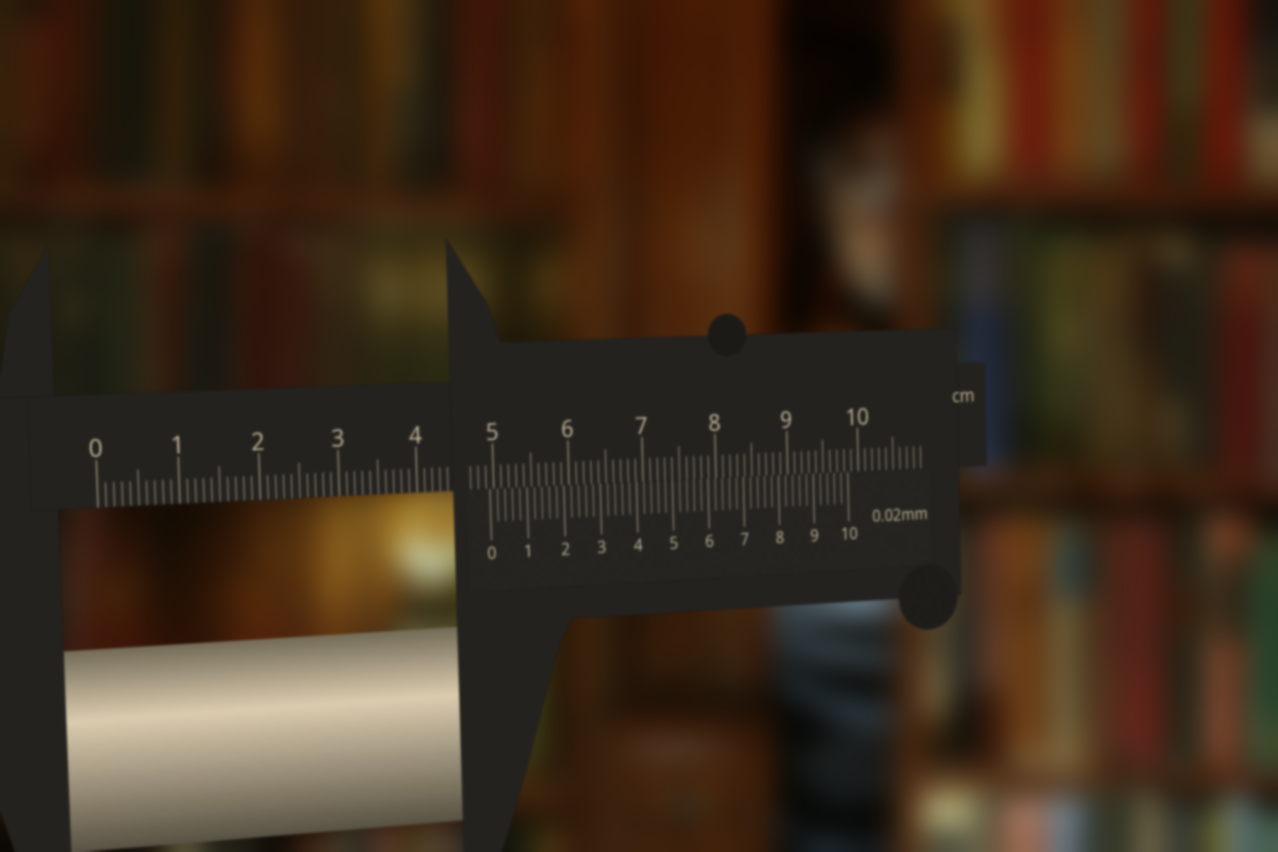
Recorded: 49.5 mm
